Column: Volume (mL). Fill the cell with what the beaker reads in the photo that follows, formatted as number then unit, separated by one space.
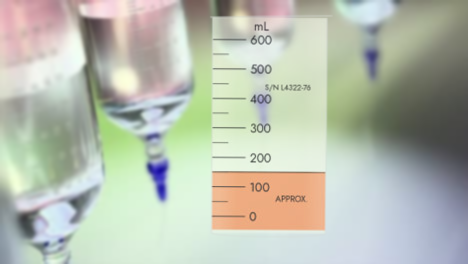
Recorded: 150 mL
